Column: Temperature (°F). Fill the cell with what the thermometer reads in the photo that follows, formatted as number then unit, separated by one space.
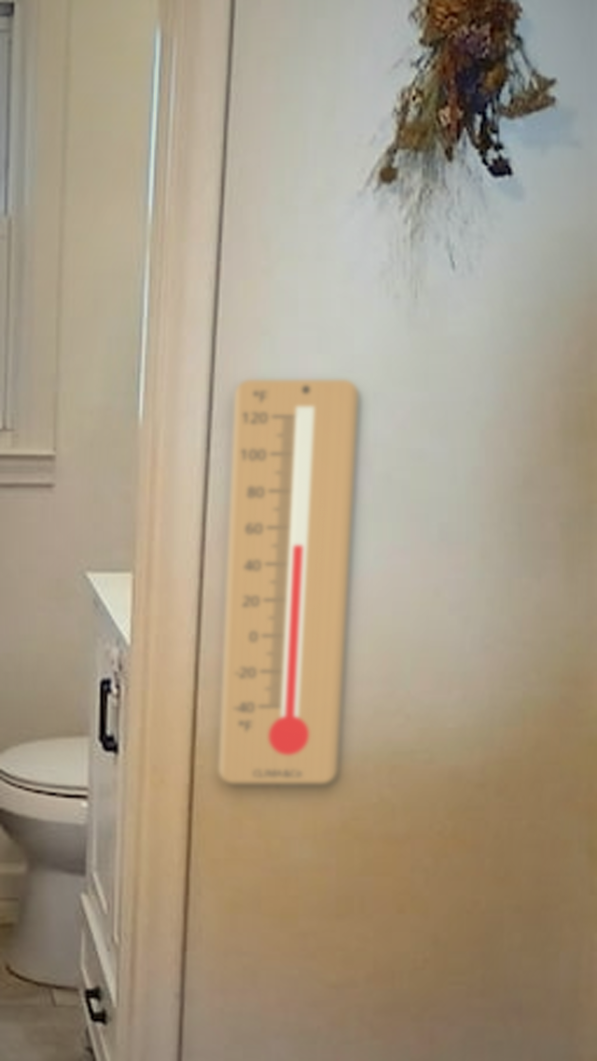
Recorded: 50 °F
